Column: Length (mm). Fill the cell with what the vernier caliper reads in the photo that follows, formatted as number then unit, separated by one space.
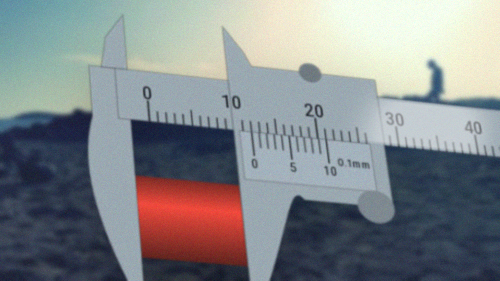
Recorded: 12.0 mm
